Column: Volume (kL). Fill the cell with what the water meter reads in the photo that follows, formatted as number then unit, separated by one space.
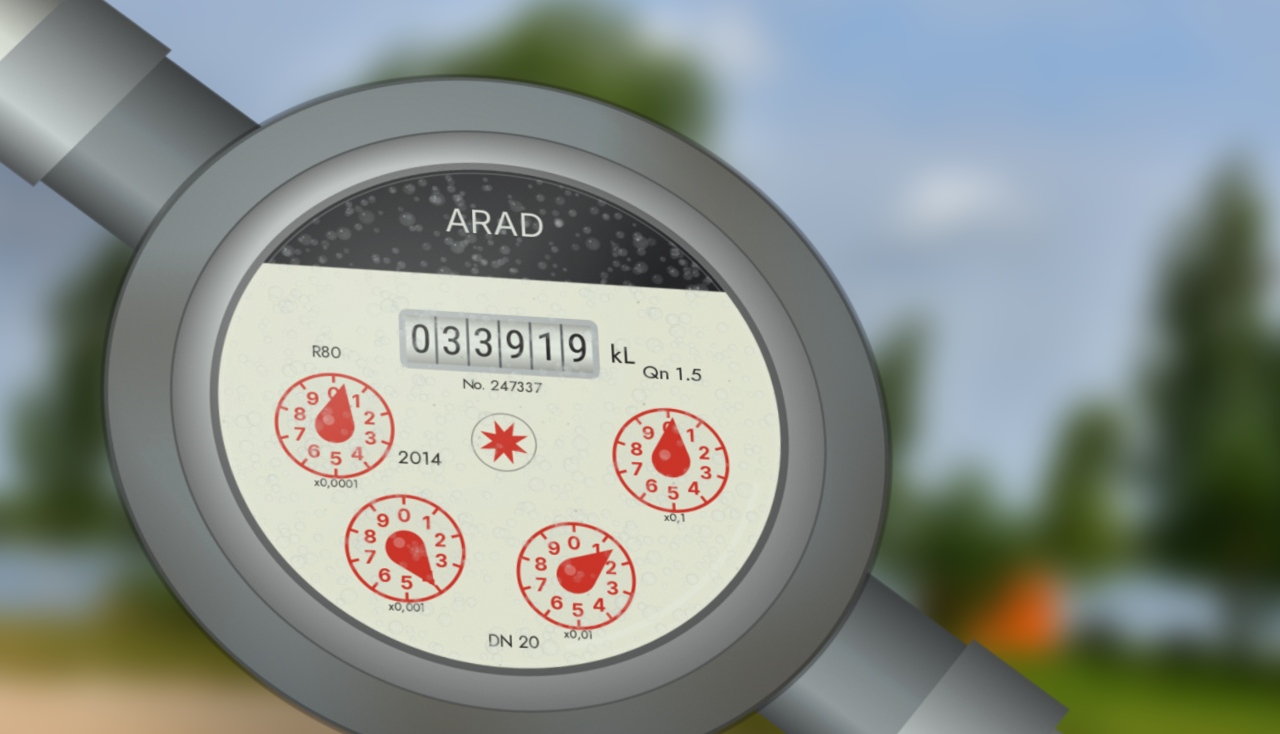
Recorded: 33919.0140 kL
